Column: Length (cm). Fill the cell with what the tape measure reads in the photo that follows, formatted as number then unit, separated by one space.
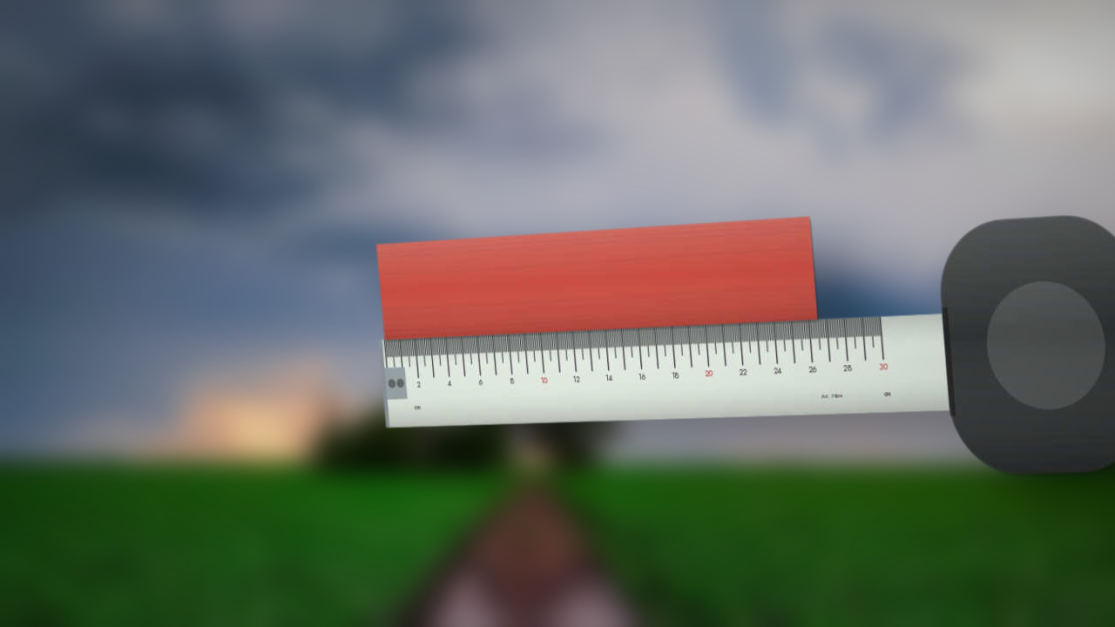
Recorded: 26.5 cm
